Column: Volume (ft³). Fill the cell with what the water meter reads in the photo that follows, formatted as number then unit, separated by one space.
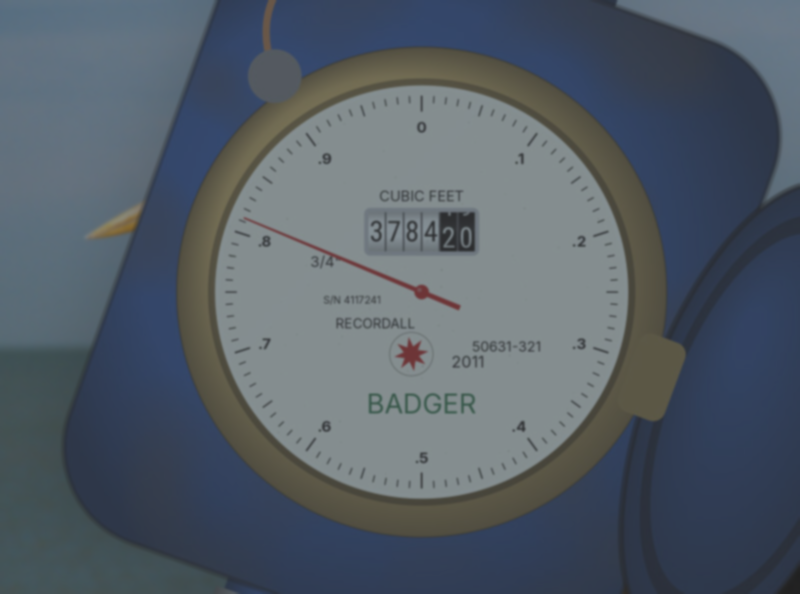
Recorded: 378419.81 ft³
